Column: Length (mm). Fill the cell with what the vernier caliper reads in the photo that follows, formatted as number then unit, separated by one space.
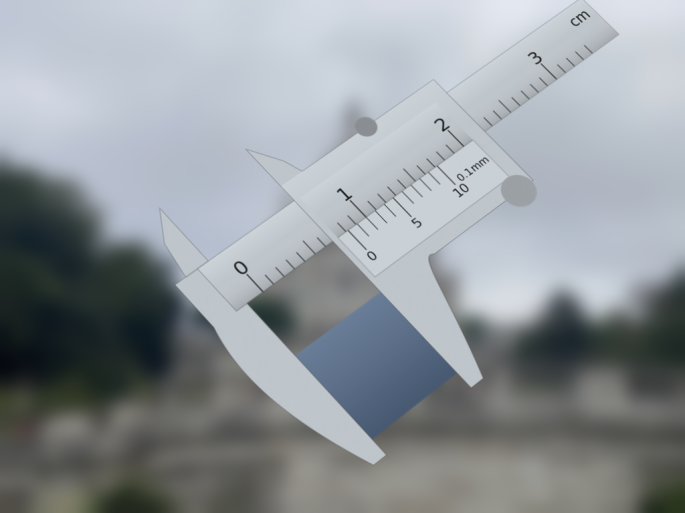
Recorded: 8.2 mm
